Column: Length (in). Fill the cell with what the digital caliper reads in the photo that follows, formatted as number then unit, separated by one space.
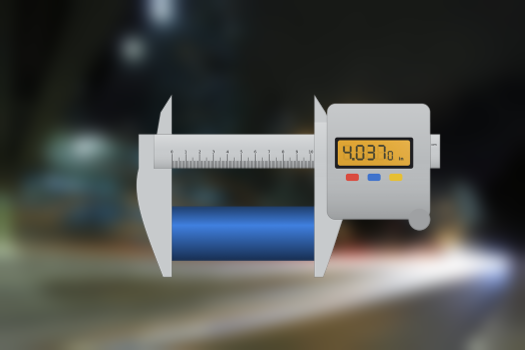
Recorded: 4.0370 in
